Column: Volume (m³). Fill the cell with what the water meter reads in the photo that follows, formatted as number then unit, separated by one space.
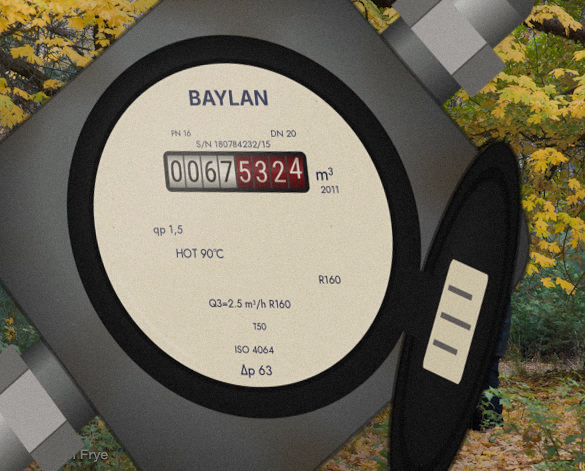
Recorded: 67.5324 m³
